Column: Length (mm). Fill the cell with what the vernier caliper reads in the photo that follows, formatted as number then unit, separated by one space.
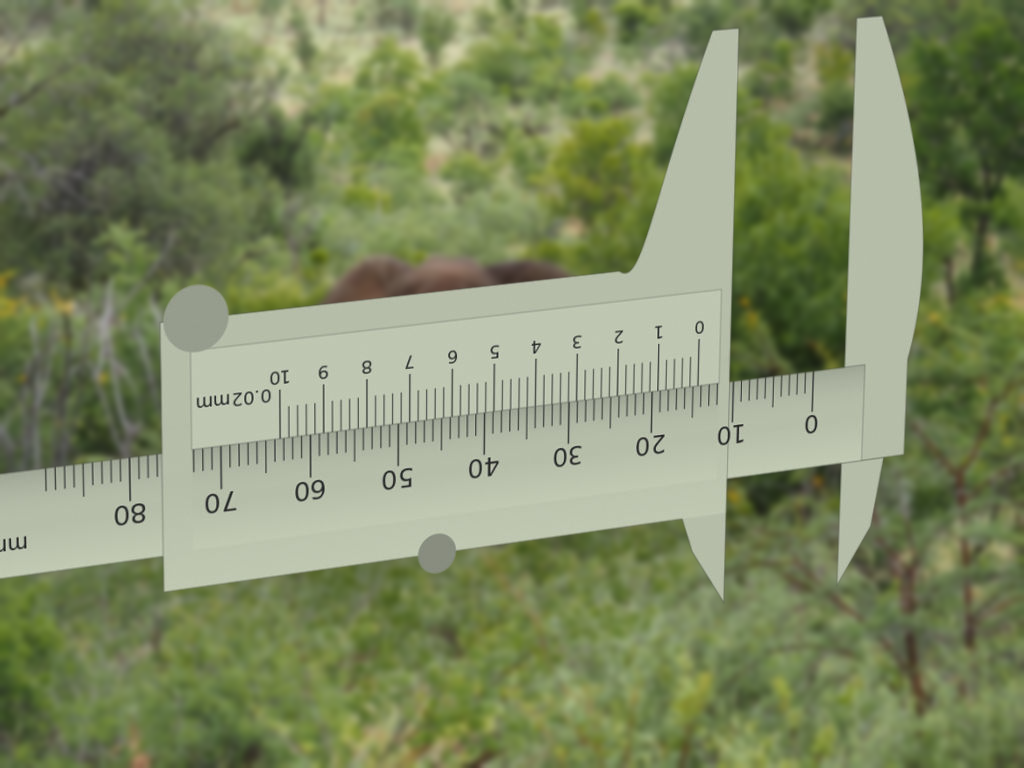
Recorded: 14.4 mm
